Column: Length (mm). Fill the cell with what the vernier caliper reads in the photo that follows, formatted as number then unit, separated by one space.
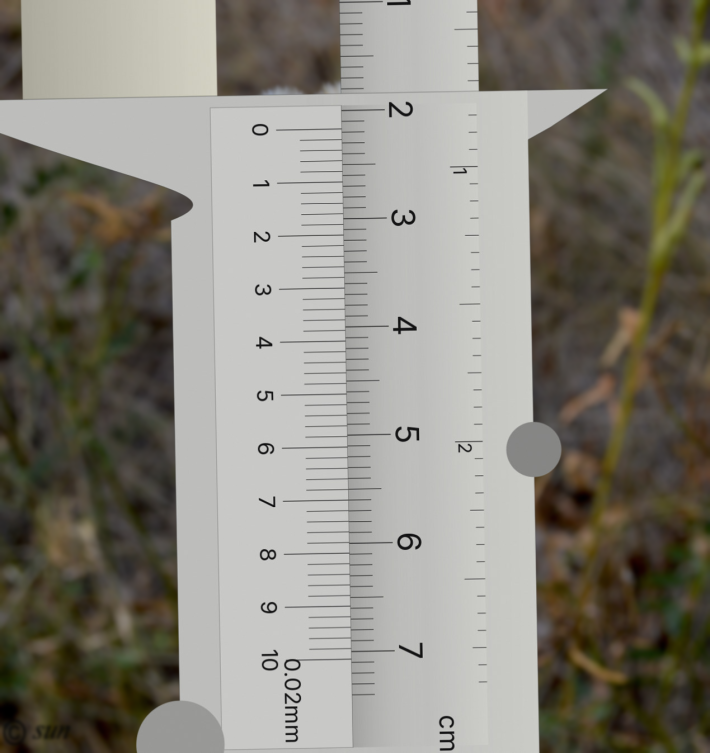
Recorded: 21.7 mm
